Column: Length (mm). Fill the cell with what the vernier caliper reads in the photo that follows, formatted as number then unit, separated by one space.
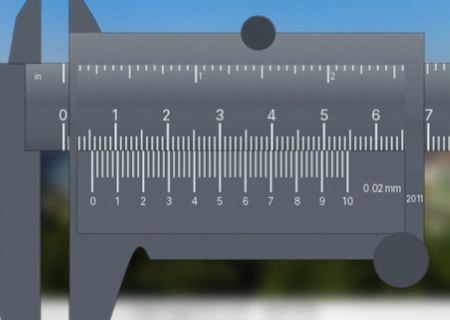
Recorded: 5.5 mm
